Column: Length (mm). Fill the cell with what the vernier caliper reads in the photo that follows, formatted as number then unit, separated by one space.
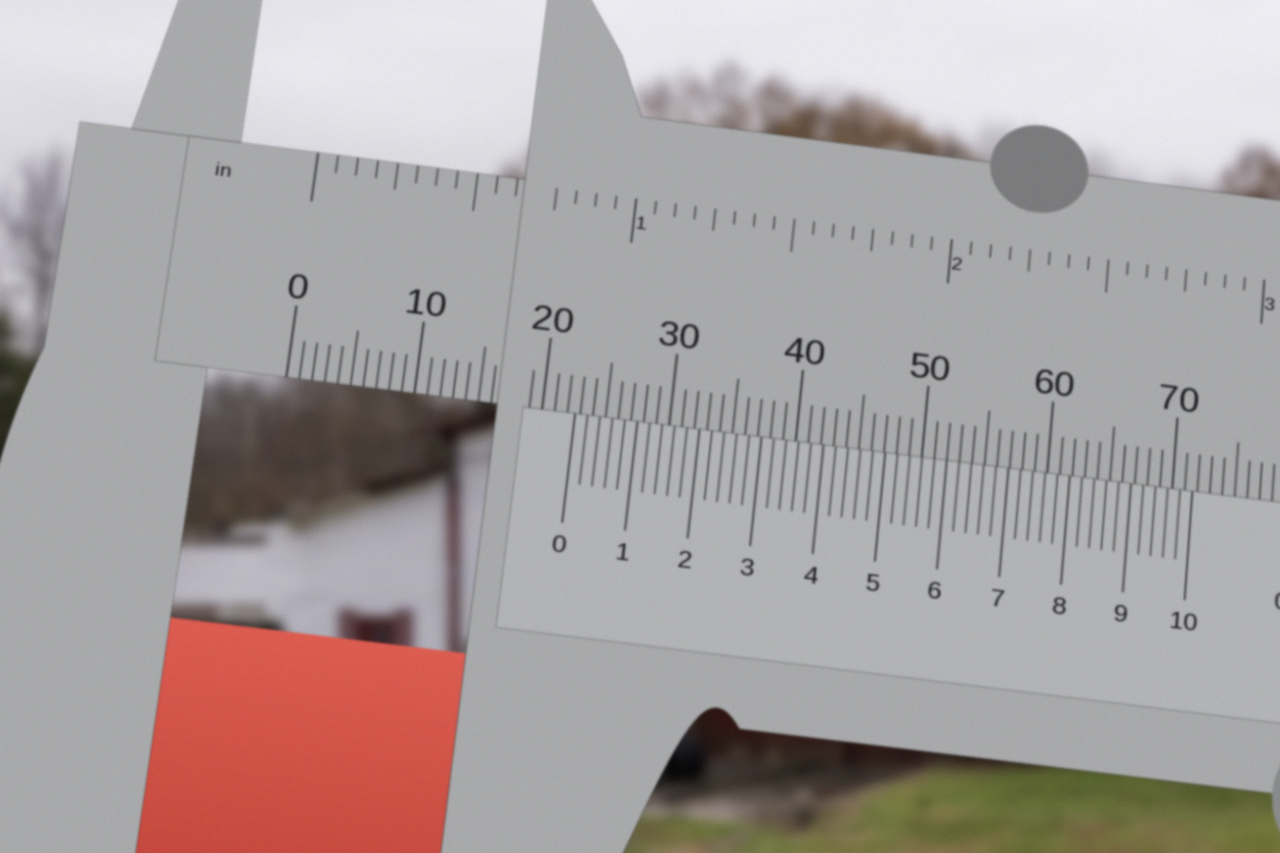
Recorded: 22.6 mm
